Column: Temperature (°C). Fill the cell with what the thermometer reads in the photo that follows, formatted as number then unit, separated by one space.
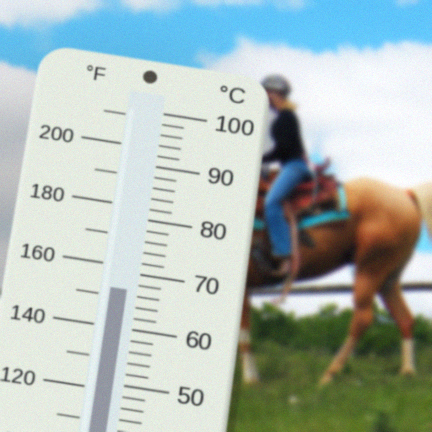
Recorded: 67 °C
